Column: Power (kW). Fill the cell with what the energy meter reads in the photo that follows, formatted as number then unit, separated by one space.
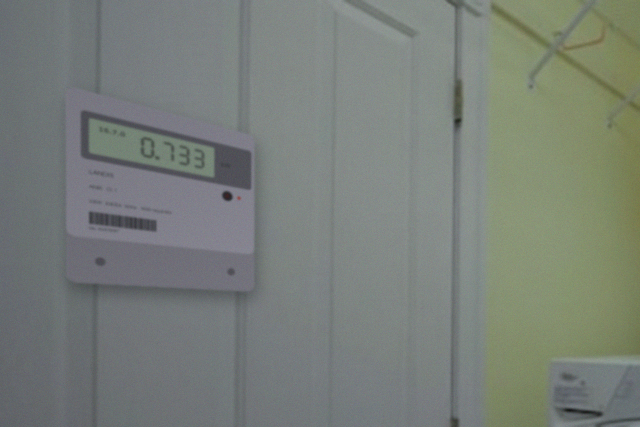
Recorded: 0.733 kW
